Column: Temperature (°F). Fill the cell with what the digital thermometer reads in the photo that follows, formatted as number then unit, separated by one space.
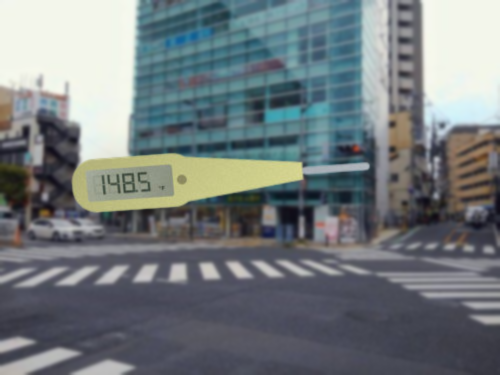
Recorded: 148.5 °F
